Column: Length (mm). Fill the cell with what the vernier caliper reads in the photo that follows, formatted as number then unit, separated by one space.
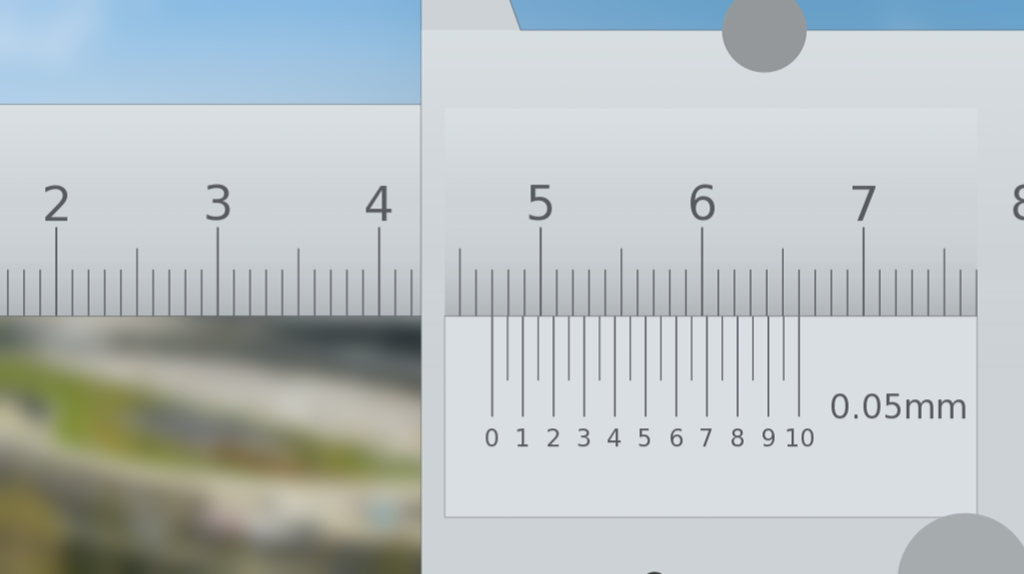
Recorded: 47.0 mm
